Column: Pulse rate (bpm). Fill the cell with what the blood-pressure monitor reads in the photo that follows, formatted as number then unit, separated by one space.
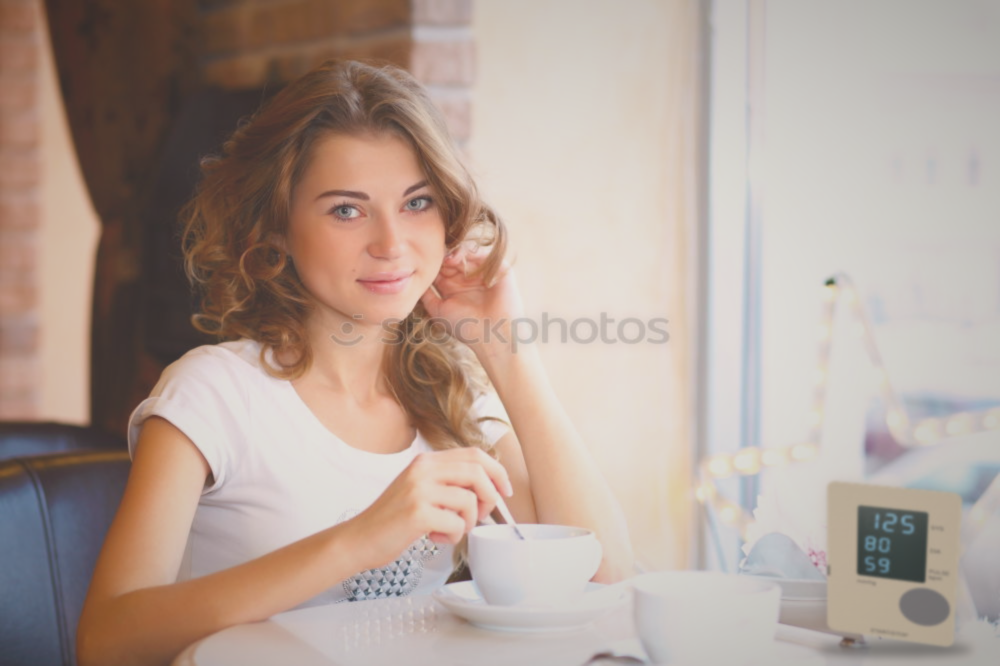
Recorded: 59 bpm
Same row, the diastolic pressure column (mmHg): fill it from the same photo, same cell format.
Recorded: 80 mmHg
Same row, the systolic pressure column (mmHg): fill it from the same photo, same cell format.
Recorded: 125 mmHg
